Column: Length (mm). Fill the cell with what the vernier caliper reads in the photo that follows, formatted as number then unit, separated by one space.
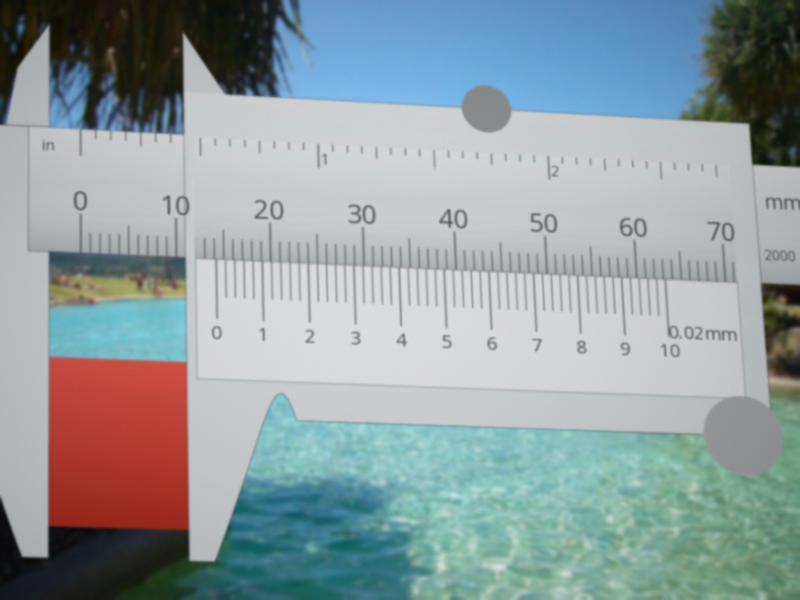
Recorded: 14.2 mm
